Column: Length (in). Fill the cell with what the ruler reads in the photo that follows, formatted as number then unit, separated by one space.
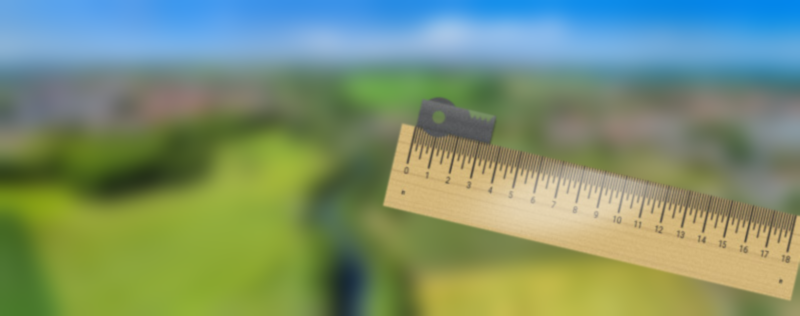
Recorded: 3.5 in
